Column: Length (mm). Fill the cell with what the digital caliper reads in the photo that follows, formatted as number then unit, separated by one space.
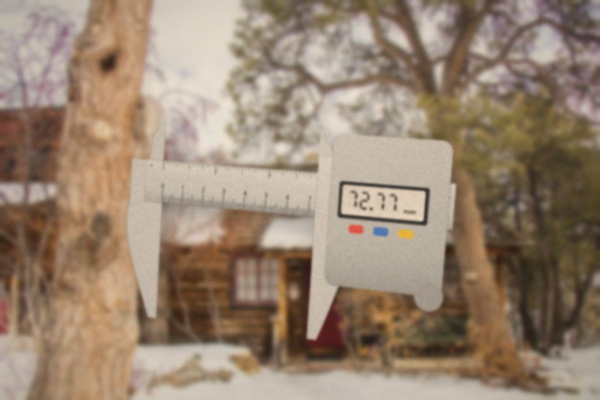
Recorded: 72.77 mm
